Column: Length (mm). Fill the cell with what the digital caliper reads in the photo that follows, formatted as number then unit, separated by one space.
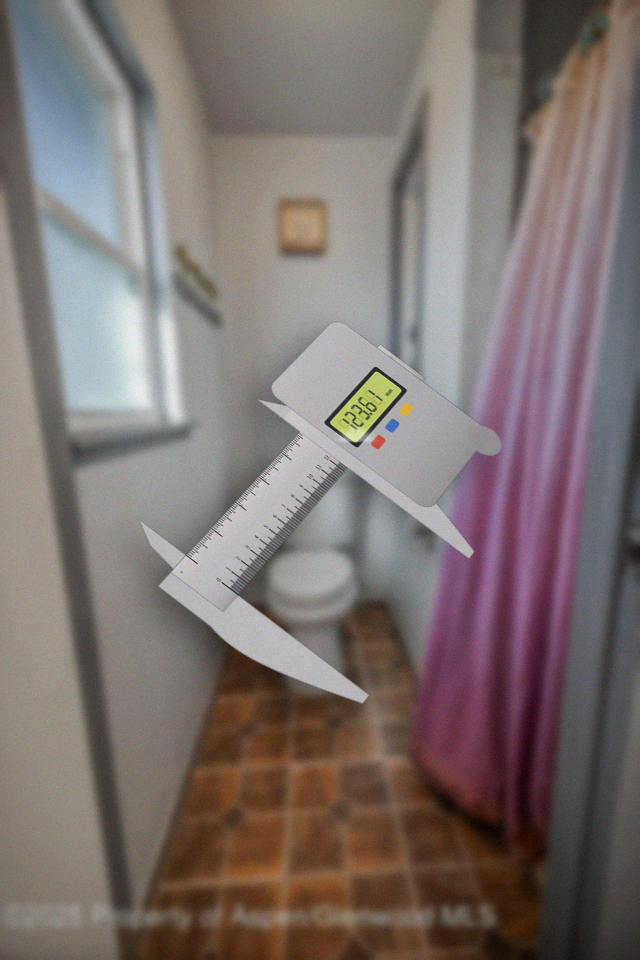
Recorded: 123.61 mm
